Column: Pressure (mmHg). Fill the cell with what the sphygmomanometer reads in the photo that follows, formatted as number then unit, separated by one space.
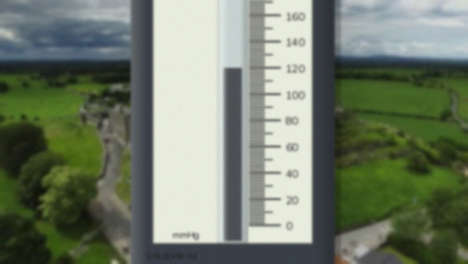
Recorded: 120 mmHg
